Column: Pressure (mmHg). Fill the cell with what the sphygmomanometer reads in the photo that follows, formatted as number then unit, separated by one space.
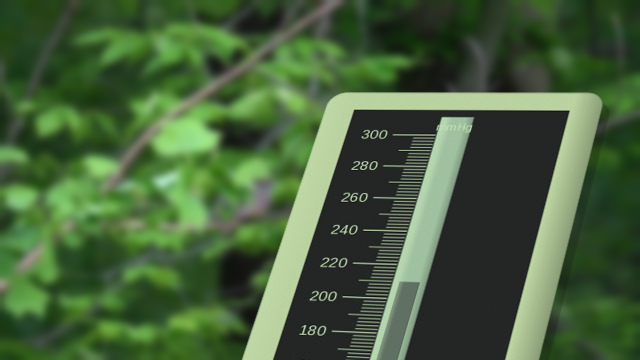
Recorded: 210 mmHg
